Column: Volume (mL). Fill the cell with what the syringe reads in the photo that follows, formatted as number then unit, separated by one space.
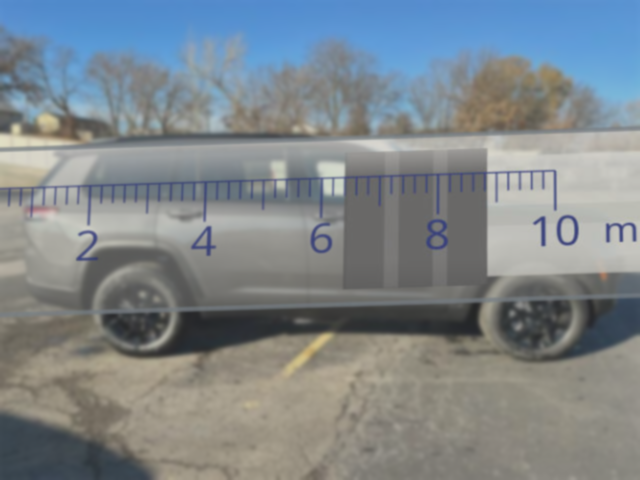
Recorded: 6.4 mL
